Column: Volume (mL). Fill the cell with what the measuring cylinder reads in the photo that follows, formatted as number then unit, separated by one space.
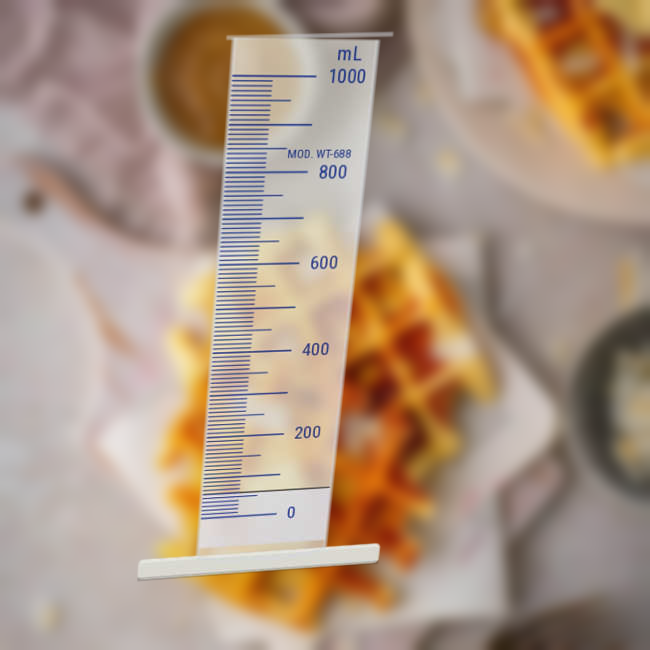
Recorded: 60 mL
